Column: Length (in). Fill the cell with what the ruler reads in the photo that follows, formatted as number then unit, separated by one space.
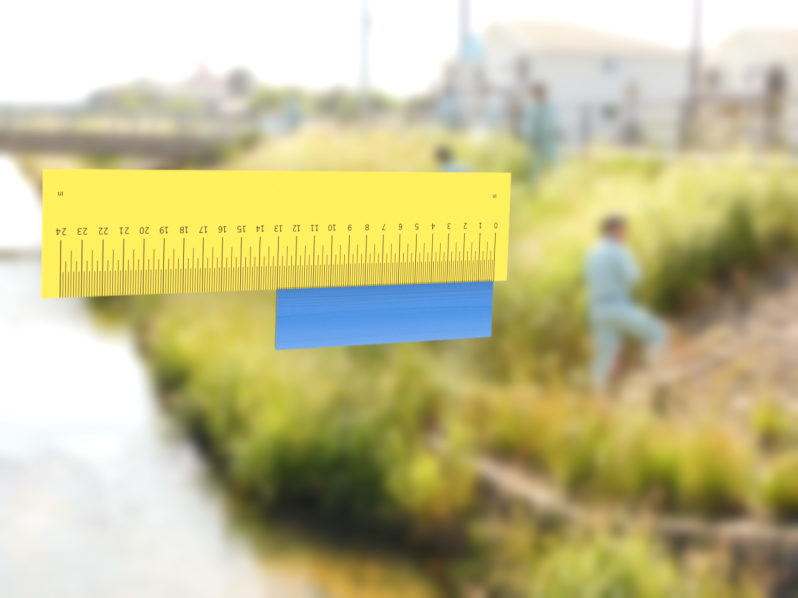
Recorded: 13 in
